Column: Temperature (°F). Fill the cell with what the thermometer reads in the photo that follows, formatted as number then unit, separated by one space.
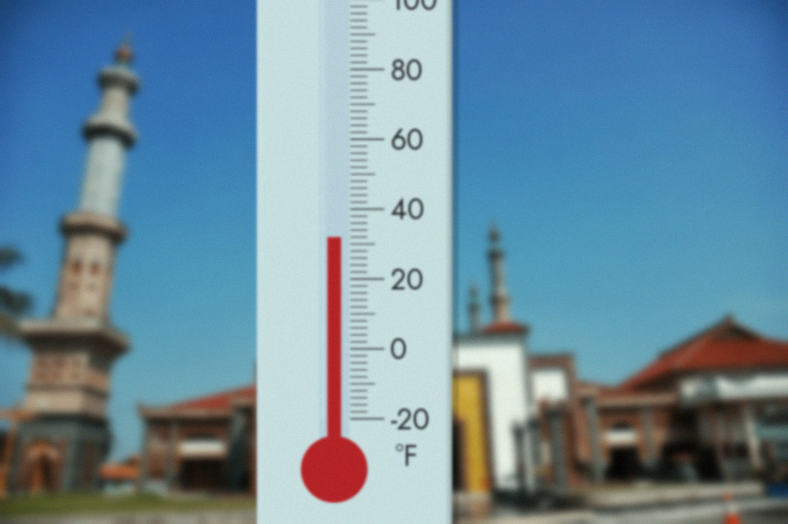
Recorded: 32 °F
